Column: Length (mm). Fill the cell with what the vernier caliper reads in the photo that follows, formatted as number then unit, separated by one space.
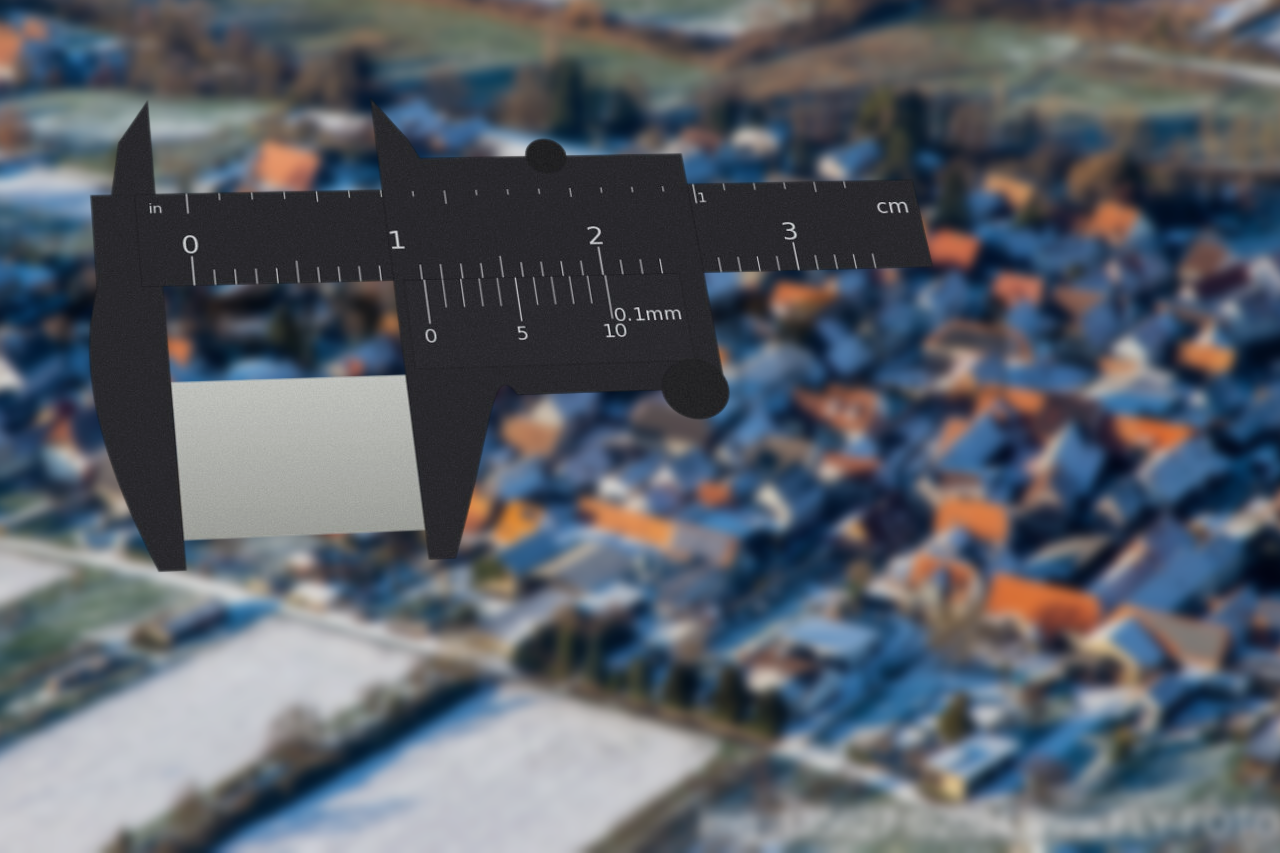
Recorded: 11.1 mm
